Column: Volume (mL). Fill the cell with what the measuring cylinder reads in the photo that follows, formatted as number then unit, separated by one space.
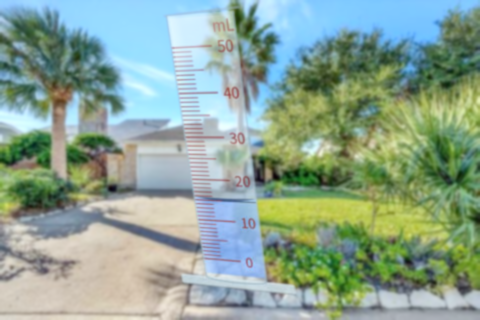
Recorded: 15 mL
